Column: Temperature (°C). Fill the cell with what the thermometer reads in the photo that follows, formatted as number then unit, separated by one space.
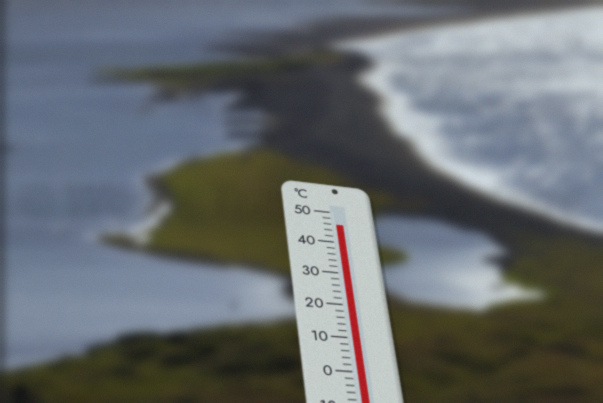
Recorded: 46 °C
